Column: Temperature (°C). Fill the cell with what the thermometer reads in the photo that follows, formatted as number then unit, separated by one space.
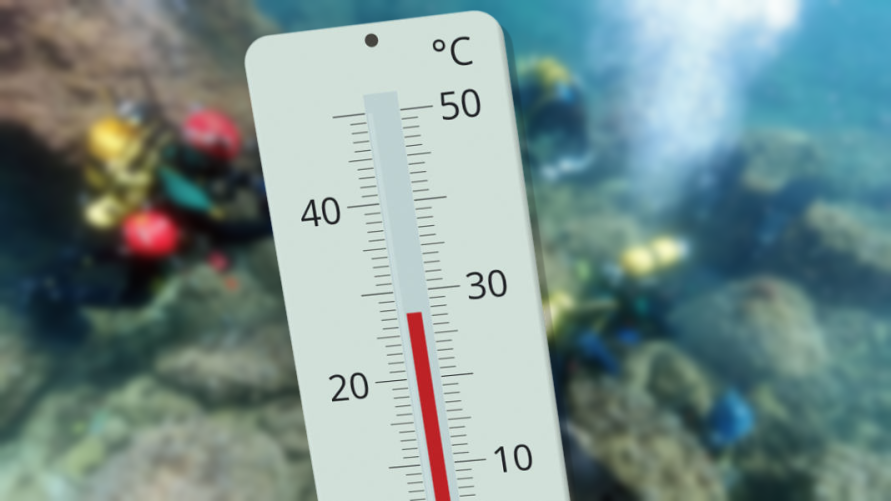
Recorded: 27.5 °C
